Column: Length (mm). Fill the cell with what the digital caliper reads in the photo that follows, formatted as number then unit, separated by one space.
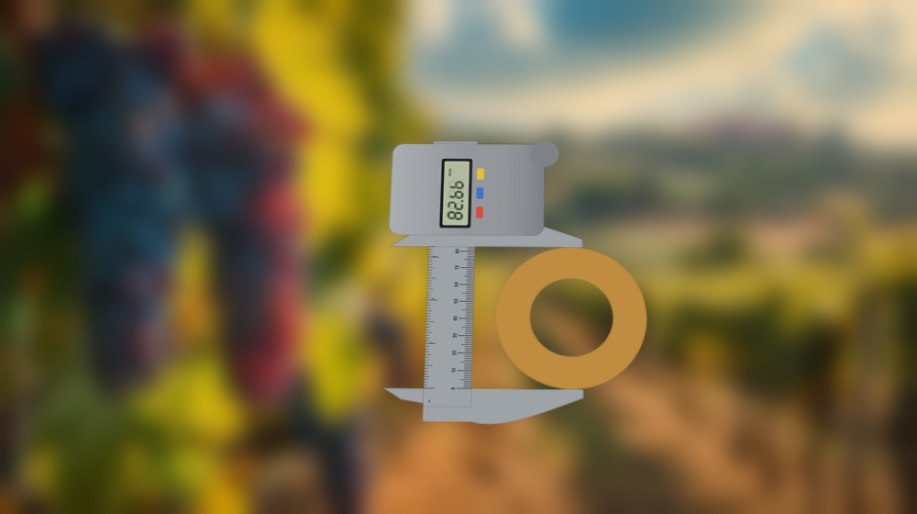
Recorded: 82.66 mm
